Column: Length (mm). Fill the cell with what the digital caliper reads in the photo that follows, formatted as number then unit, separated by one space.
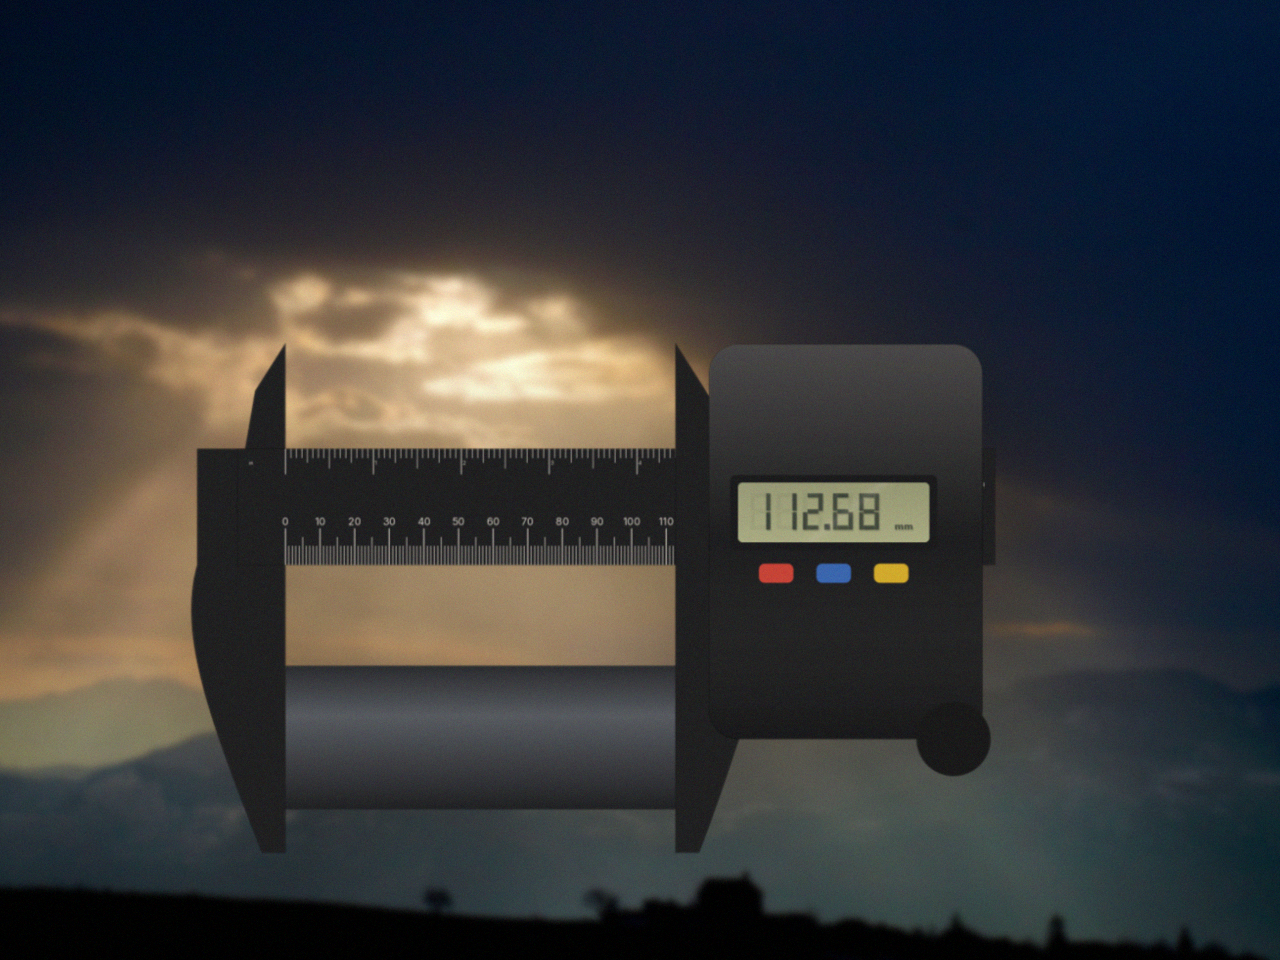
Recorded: 112.68 mm
